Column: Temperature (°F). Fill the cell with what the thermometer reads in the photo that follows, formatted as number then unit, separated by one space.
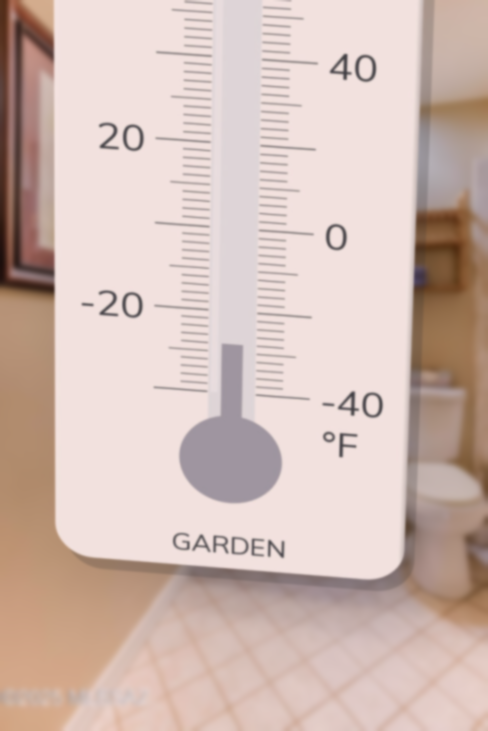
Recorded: -28 °F
